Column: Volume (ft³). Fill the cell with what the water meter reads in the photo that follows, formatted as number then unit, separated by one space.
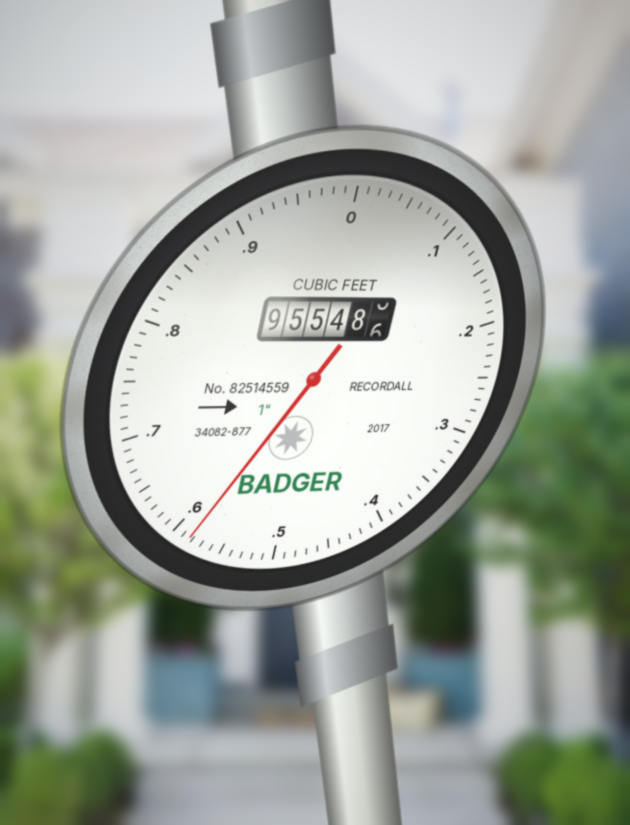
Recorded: 955485.58 ft³
